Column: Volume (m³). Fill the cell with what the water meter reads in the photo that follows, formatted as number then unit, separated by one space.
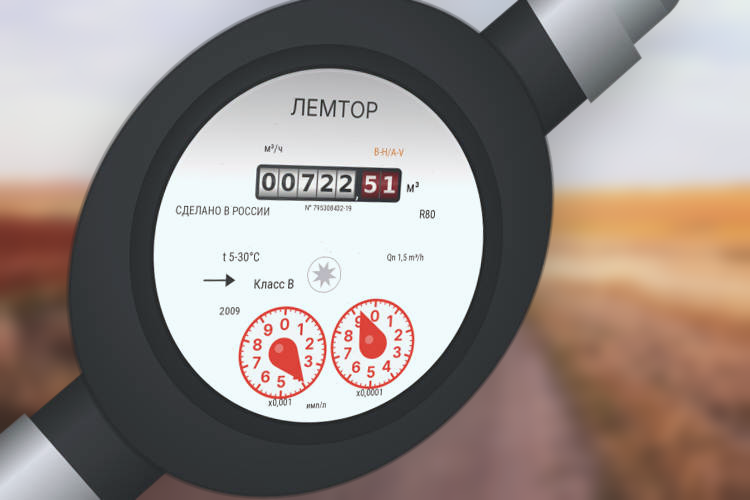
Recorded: 722.5139 m³
